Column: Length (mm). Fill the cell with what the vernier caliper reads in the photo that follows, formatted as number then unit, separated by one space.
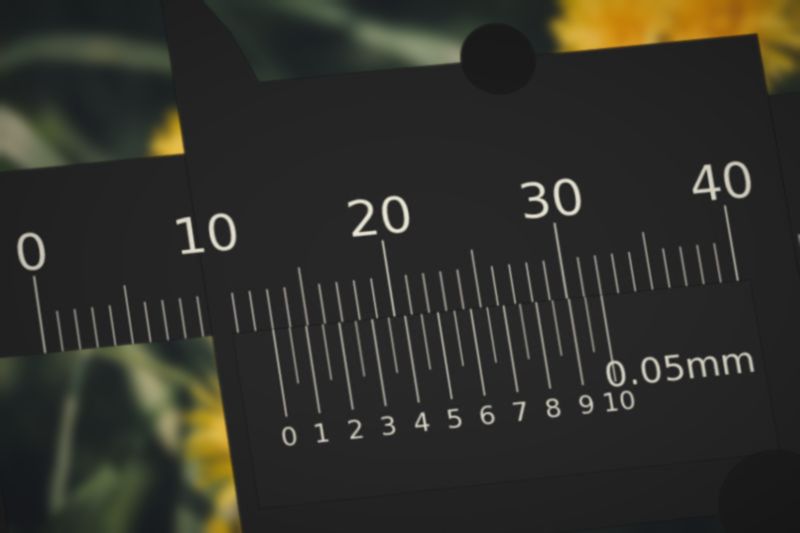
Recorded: 13.0 mm
